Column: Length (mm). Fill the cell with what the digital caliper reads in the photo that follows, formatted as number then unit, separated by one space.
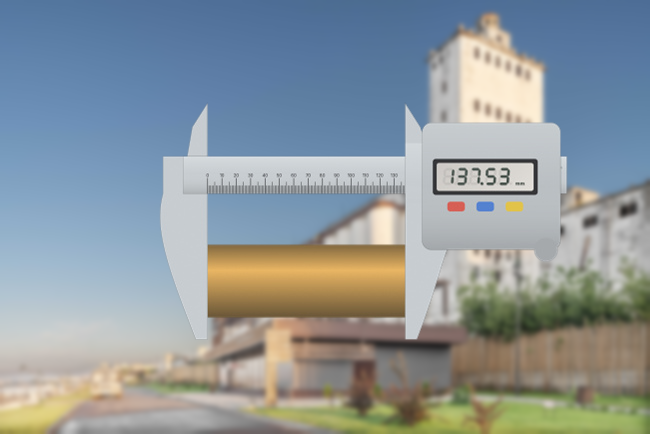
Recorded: 137.53 mm
